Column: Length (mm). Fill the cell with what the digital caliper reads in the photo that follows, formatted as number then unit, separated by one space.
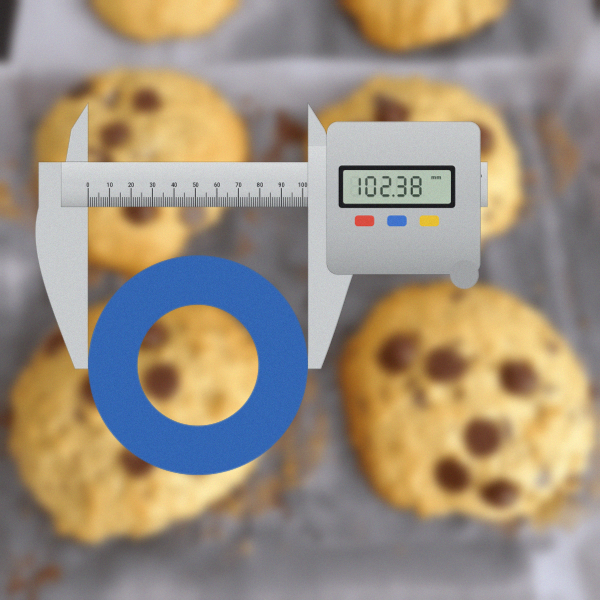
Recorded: 102.38 mm
